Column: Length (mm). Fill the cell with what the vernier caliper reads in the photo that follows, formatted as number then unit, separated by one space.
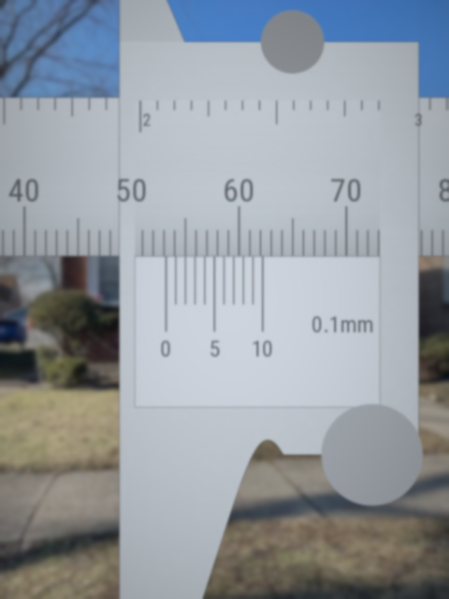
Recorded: 53.2 mm
